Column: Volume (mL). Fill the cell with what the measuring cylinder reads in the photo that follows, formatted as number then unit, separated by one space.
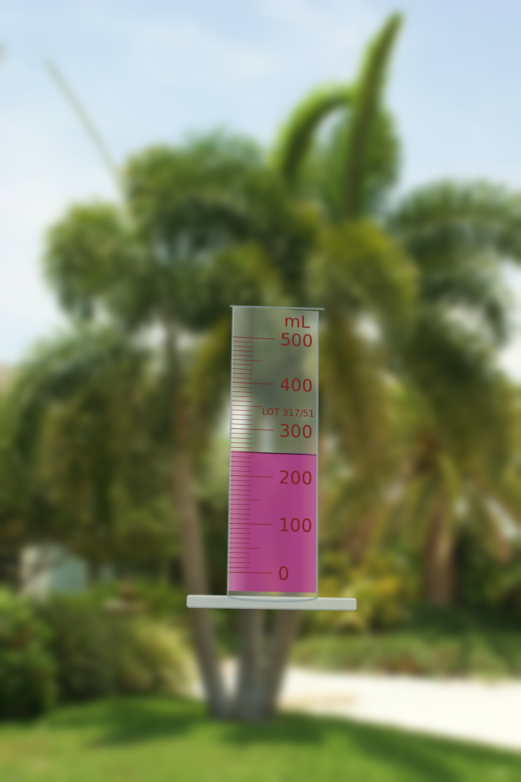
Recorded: 250 mL
